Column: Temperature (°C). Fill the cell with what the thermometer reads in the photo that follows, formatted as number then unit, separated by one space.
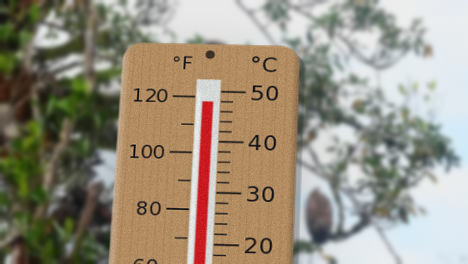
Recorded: 48 °C
